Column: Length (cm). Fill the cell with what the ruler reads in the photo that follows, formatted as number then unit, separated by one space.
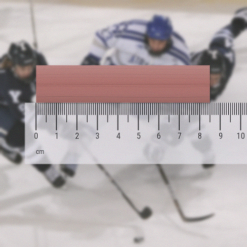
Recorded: 8.5 cm
